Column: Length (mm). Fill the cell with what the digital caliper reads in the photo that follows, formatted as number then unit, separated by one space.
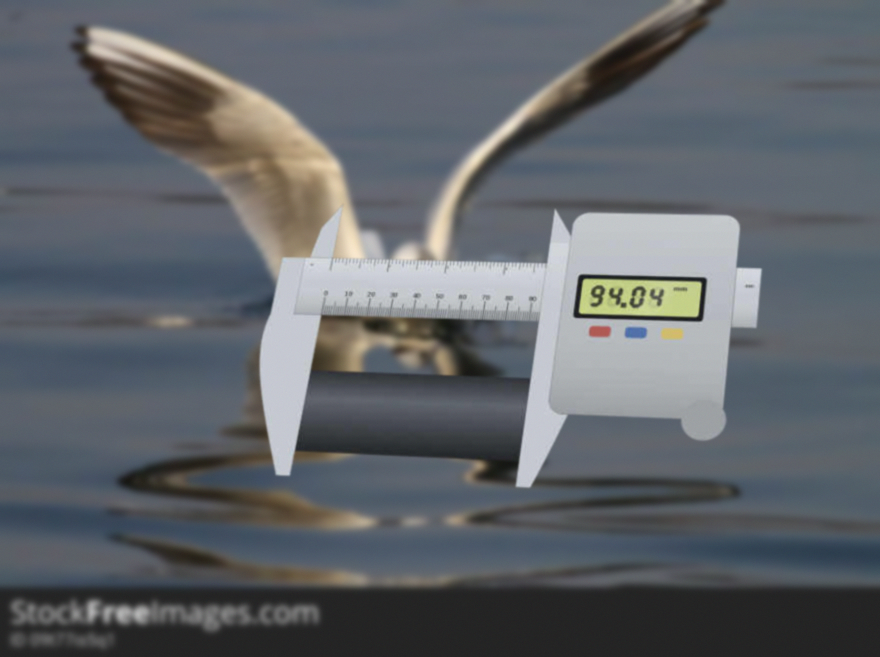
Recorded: 94.04 mm
